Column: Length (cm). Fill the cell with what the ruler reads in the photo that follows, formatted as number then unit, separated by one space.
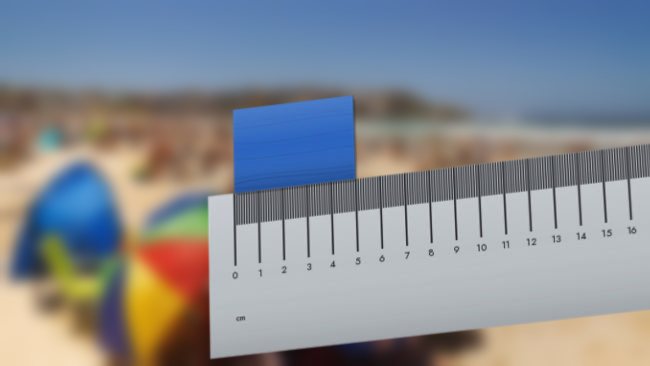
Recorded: 5 cm
